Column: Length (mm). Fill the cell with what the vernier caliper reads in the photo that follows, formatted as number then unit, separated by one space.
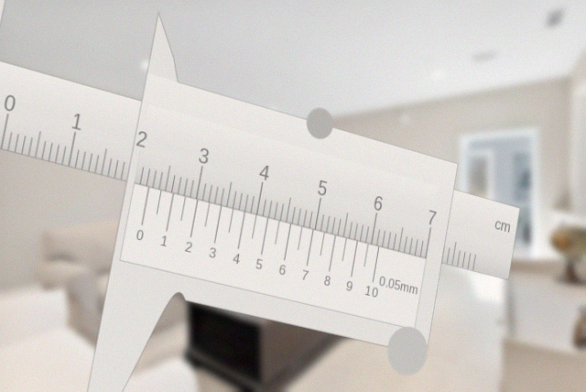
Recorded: 22.4 mm
